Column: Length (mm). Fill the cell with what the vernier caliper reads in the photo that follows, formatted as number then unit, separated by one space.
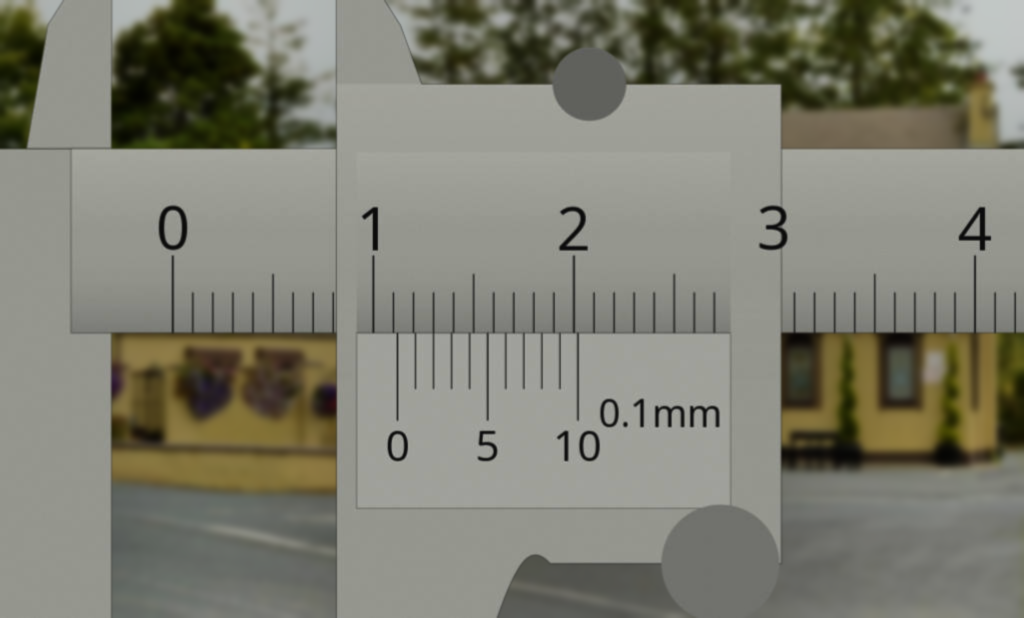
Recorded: 11.2 mm
